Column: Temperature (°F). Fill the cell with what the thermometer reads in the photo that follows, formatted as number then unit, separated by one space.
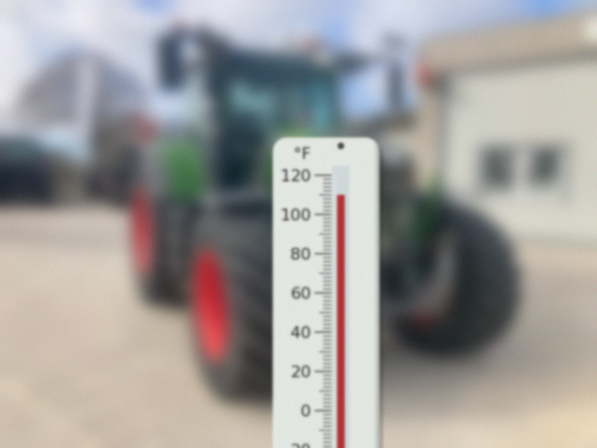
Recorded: 110 °F
